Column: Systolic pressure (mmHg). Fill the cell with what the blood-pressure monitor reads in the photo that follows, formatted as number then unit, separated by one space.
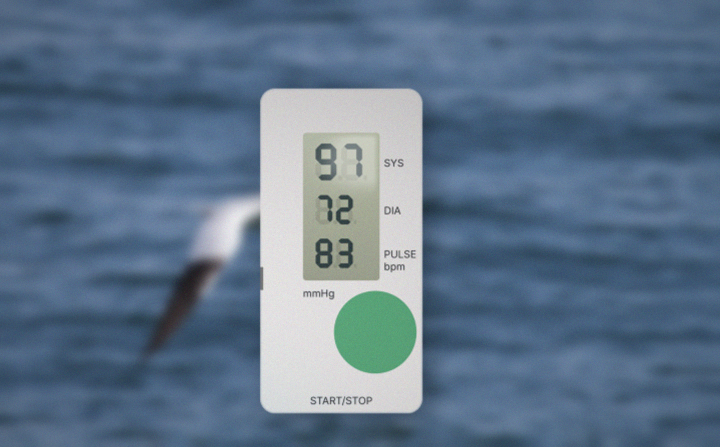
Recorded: 97 mmHg
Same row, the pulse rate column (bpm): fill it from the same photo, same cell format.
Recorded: 83 bpm
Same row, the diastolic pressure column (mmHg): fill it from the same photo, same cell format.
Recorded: 72 mmHg
